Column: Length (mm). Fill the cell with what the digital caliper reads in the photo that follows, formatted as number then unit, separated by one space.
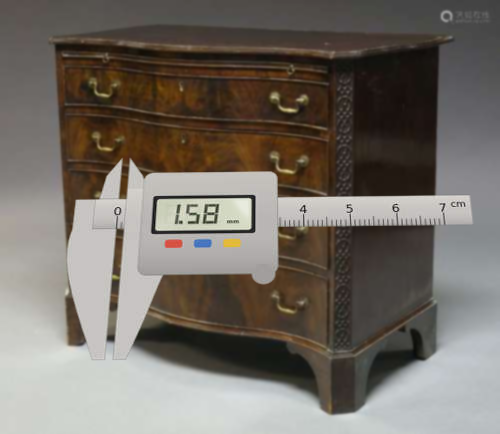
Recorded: 1.58 mm
